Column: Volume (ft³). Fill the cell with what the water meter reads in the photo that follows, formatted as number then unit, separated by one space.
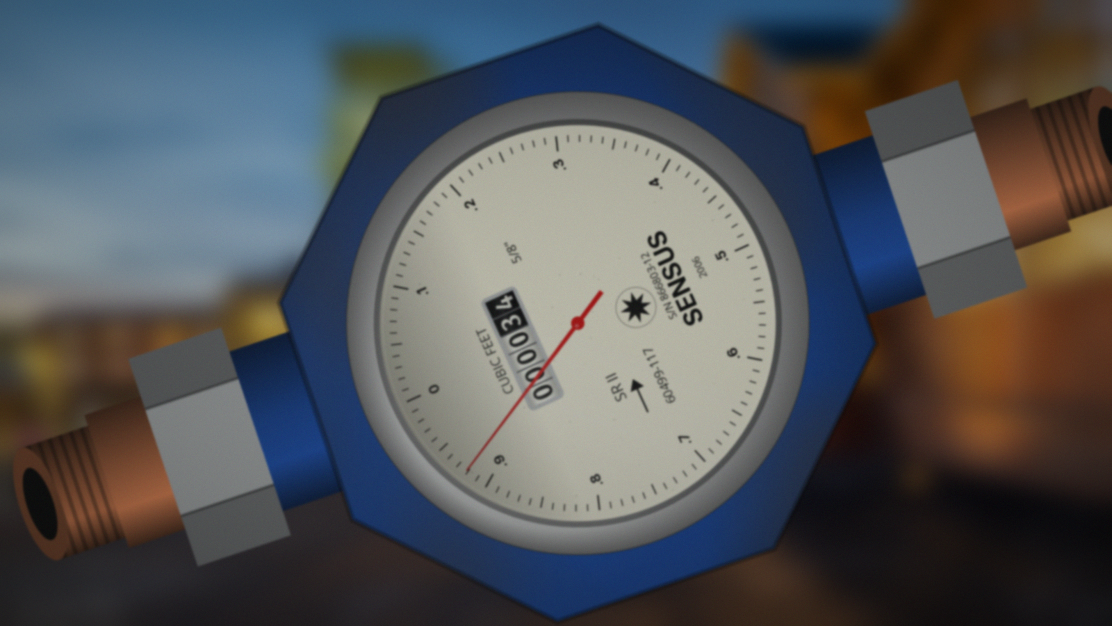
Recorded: 33.92 ft³
